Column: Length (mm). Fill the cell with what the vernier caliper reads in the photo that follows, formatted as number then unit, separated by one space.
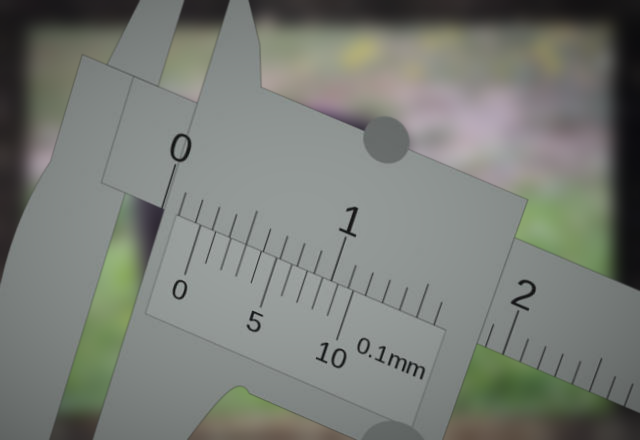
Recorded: 2.3 mm
